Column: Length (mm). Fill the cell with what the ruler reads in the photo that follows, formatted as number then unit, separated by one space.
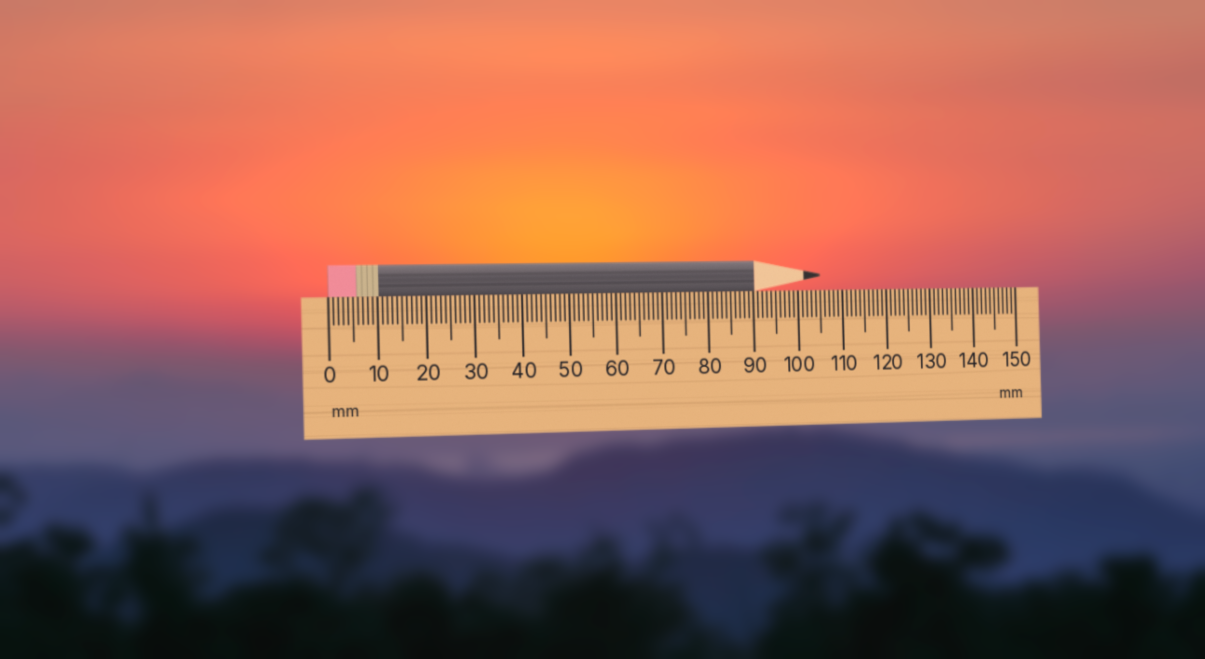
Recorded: 105 mm
